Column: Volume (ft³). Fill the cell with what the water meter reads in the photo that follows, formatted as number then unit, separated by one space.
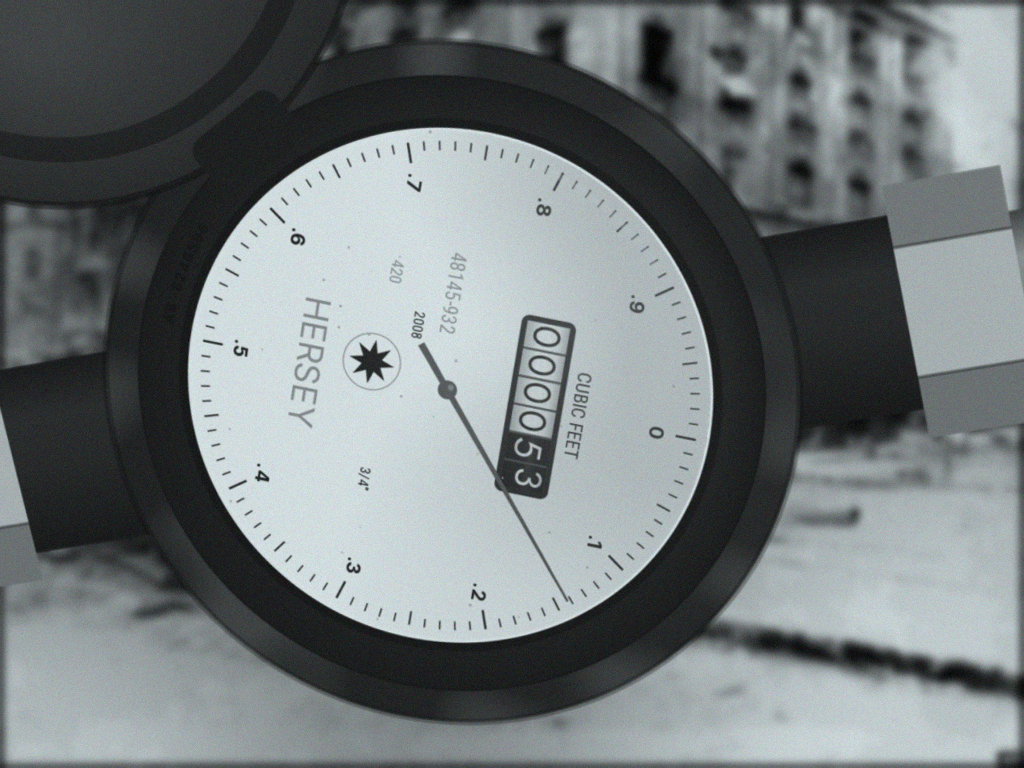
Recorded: 53.14 ft³
